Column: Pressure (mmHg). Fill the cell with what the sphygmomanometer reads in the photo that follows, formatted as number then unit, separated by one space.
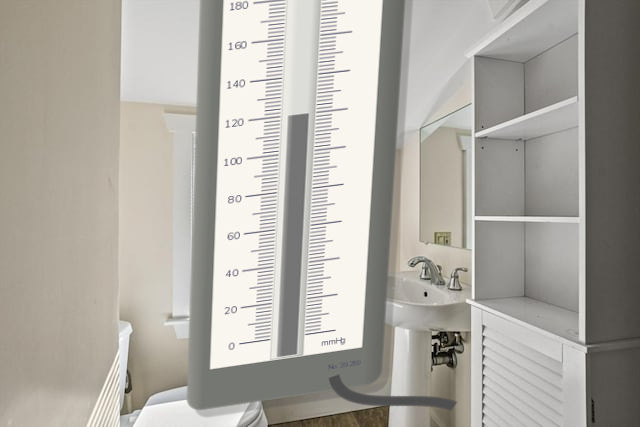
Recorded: 120 mmHg
